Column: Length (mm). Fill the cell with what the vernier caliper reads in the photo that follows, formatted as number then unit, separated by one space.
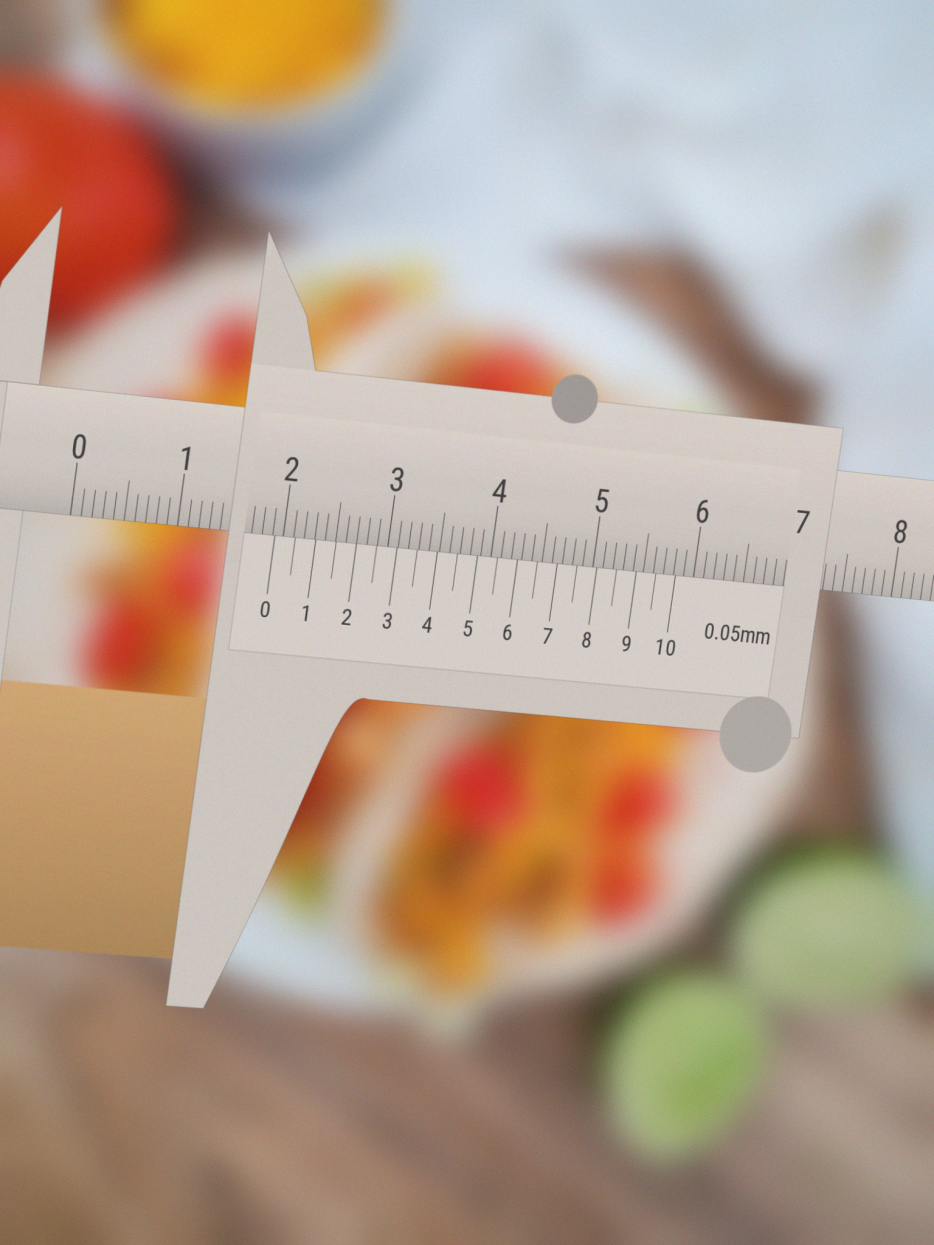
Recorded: 19.2 mm
